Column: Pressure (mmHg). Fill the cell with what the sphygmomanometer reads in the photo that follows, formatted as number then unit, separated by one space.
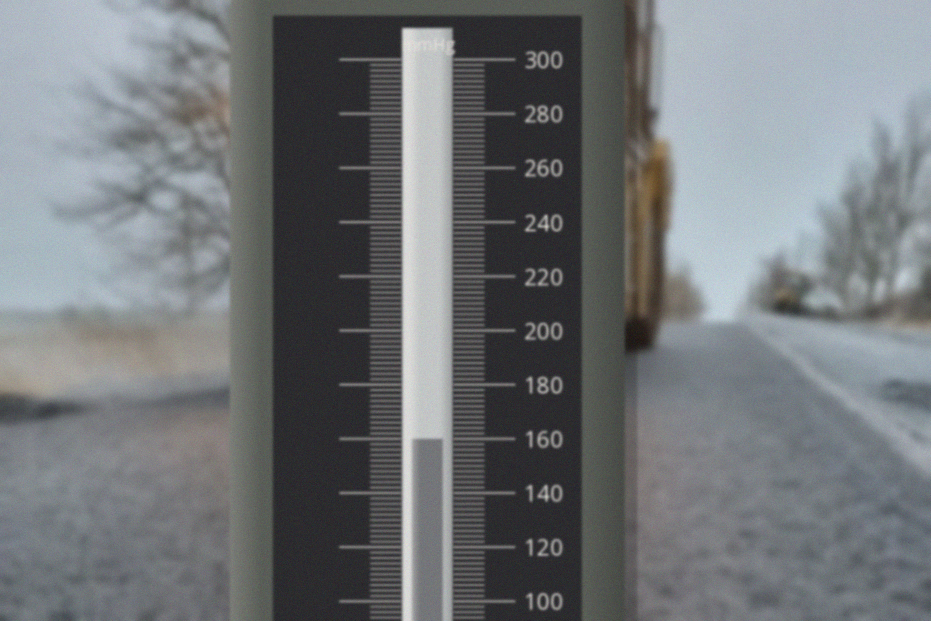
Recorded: 160 mmHg
